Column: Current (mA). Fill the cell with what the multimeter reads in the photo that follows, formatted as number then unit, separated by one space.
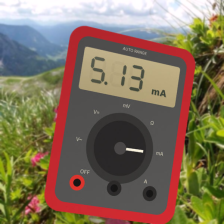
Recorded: 5.13 mA
